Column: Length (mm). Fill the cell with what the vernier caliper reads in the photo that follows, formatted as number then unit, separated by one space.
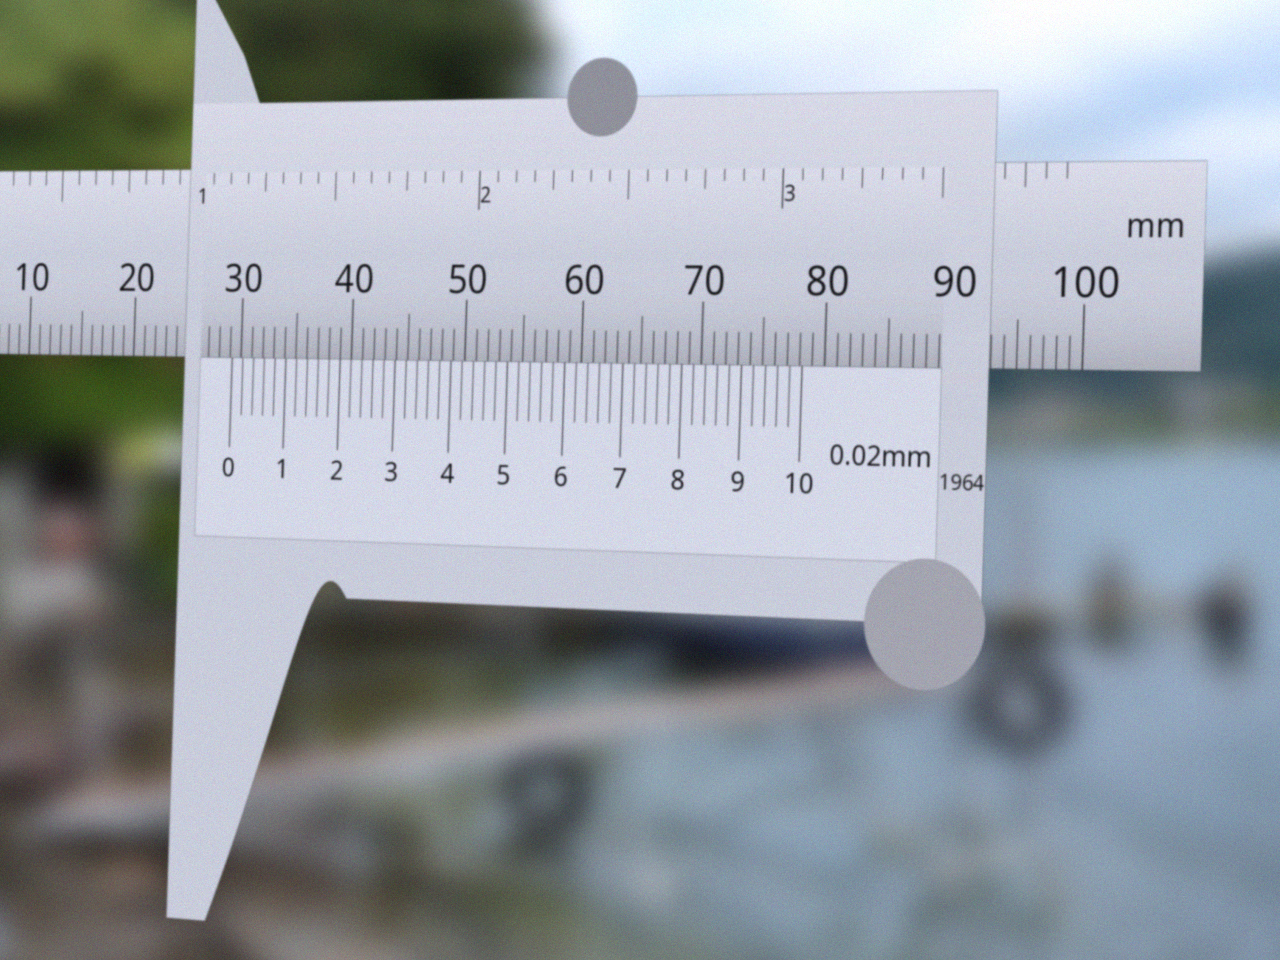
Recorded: 29.2 mm
